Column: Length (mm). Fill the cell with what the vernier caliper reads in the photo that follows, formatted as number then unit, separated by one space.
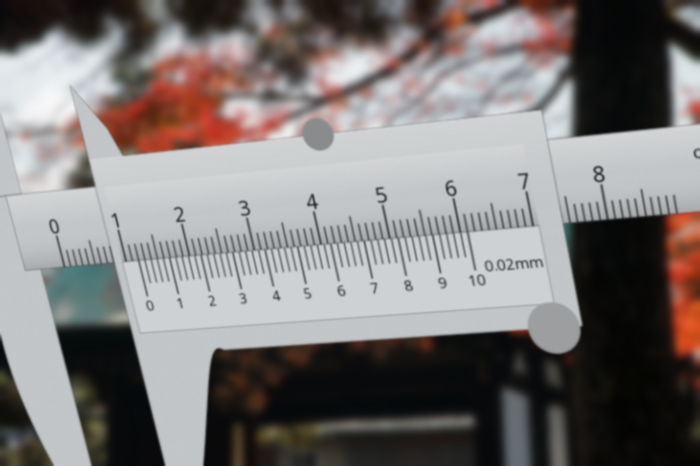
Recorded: 12.0 mm
